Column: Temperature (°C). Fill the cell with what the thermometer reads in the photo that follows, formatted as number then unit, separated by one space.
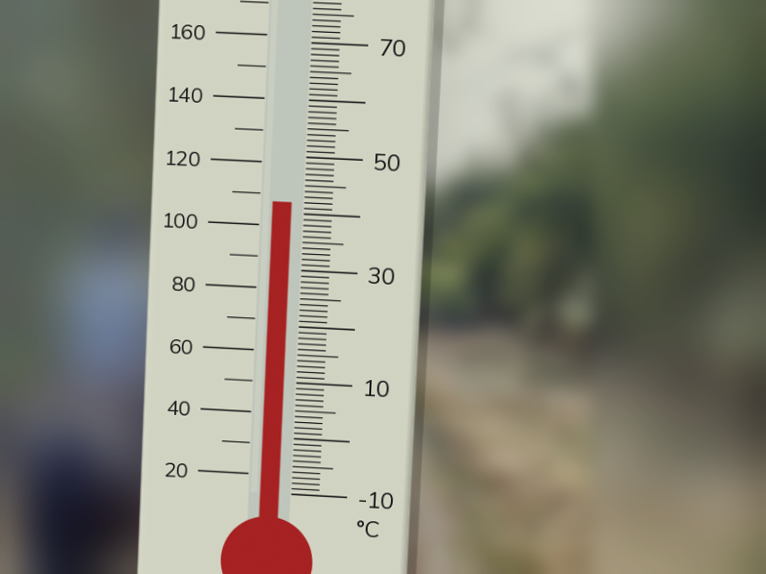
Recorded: 42 °C
